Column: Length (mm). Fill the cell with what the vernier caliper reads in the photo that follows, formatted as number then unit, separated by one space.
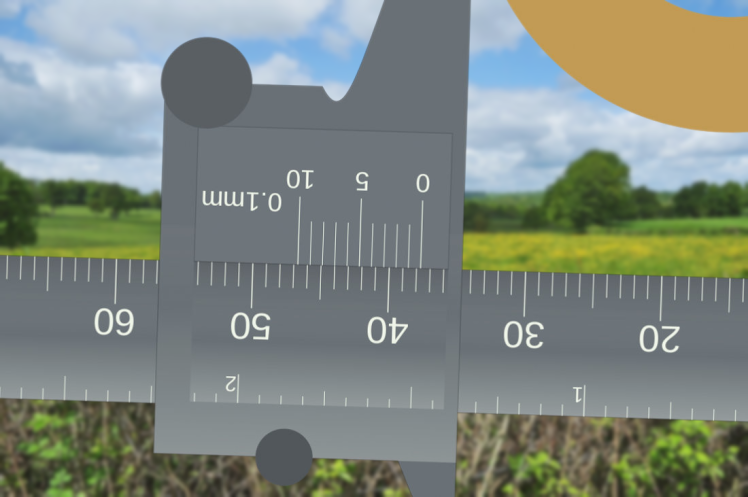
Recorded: 37.7 mm
